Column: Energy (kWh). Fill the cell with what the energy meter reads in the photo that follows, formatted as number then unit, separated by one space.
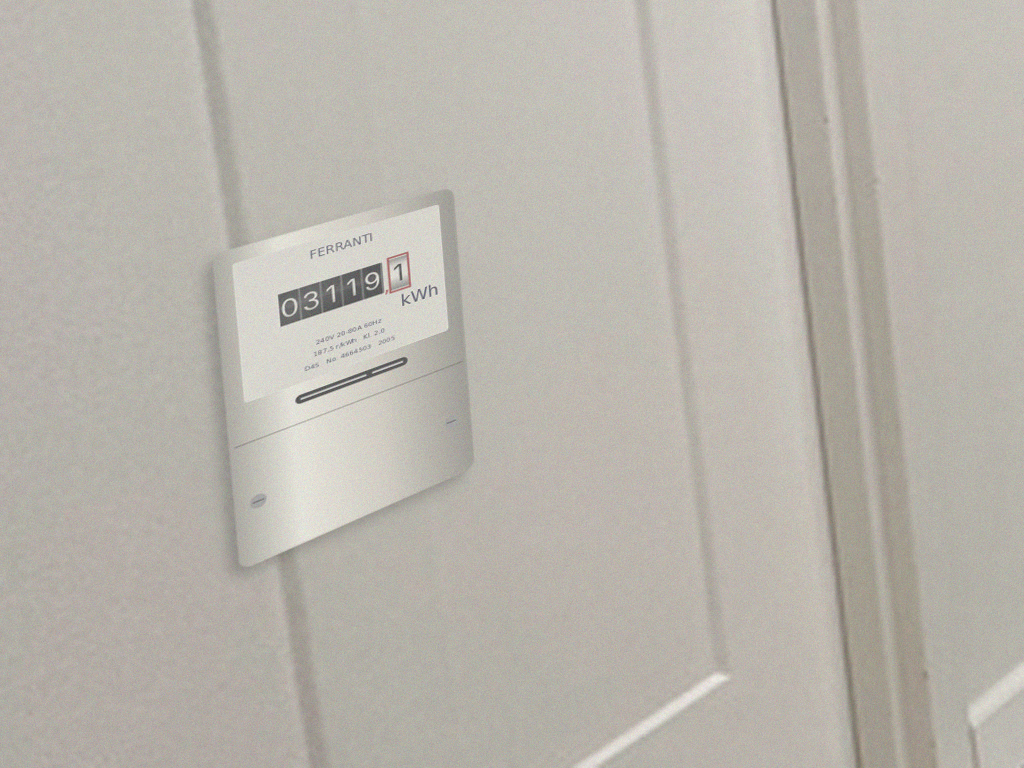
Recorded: 3119.1 kWh
